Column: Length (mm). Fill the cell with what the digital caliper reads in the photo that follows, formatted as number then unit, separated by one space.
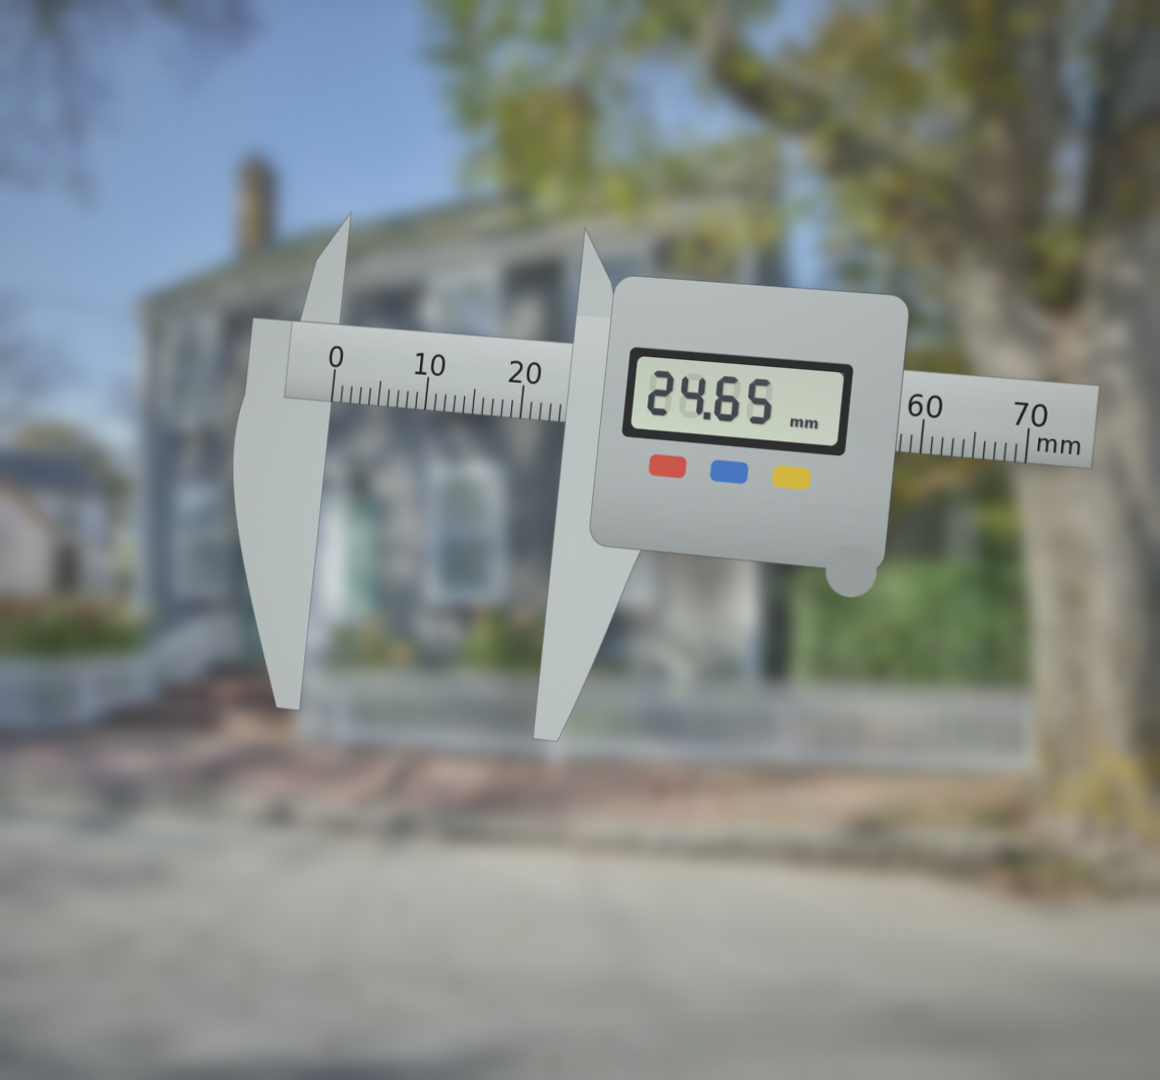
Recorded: 24.65 mm
